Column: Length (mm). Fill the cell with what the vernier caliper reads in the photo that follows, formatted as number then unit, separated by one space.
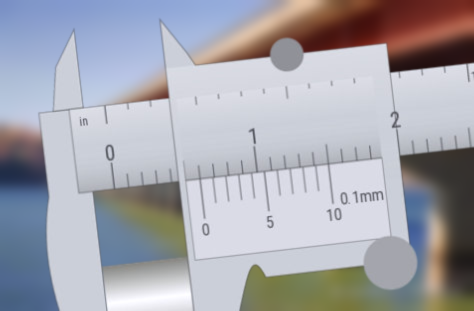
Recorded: 6.0 mm
